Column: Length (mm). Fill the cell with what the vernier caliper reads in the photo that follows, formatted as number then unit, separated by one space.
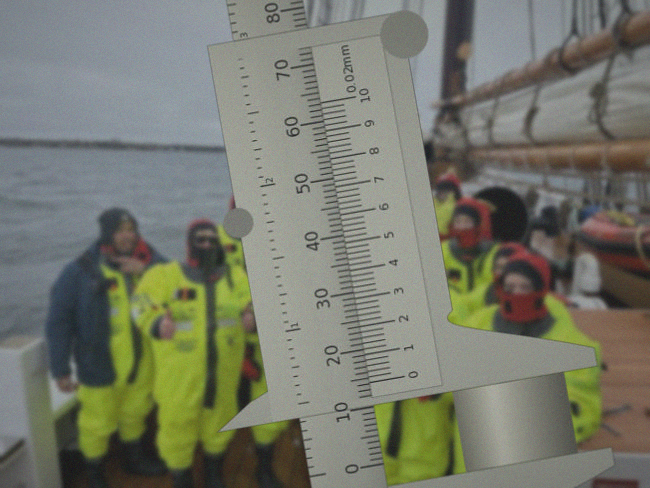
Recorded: 14.2 mm
